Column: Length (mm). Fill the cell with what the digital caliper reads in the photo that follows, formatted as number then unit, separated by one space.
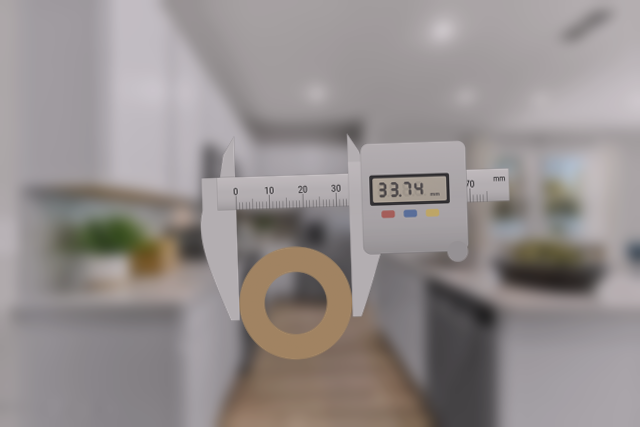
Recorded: 33.74 mm
